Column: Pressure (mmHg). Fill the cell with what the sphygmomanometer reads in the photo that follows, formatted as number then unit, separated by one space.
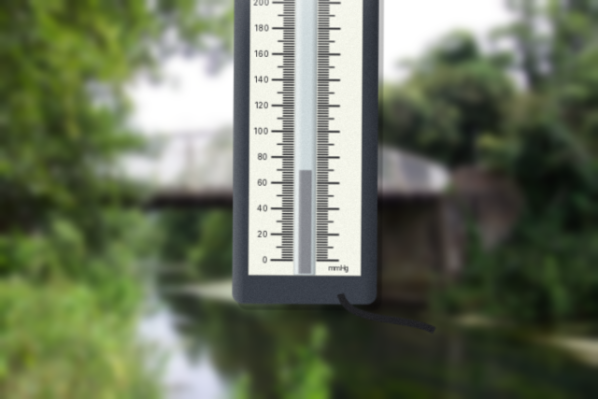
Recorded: 70 mmHg
